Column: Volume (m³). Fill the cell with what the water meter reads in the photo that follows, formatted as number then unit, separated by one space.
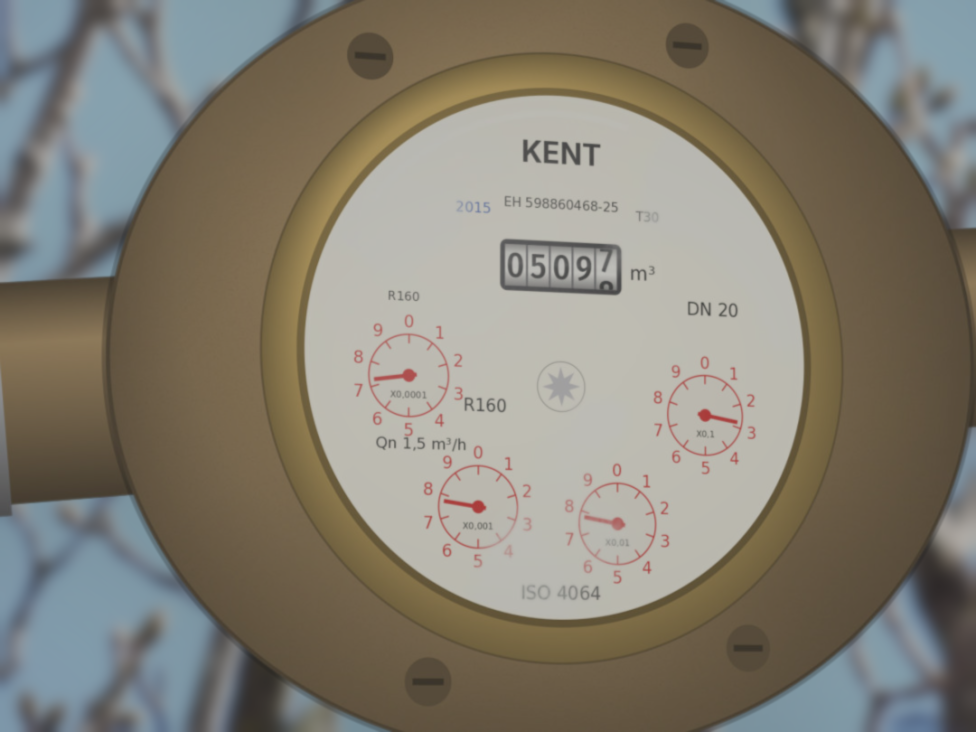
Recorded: 5097.2777 m³
